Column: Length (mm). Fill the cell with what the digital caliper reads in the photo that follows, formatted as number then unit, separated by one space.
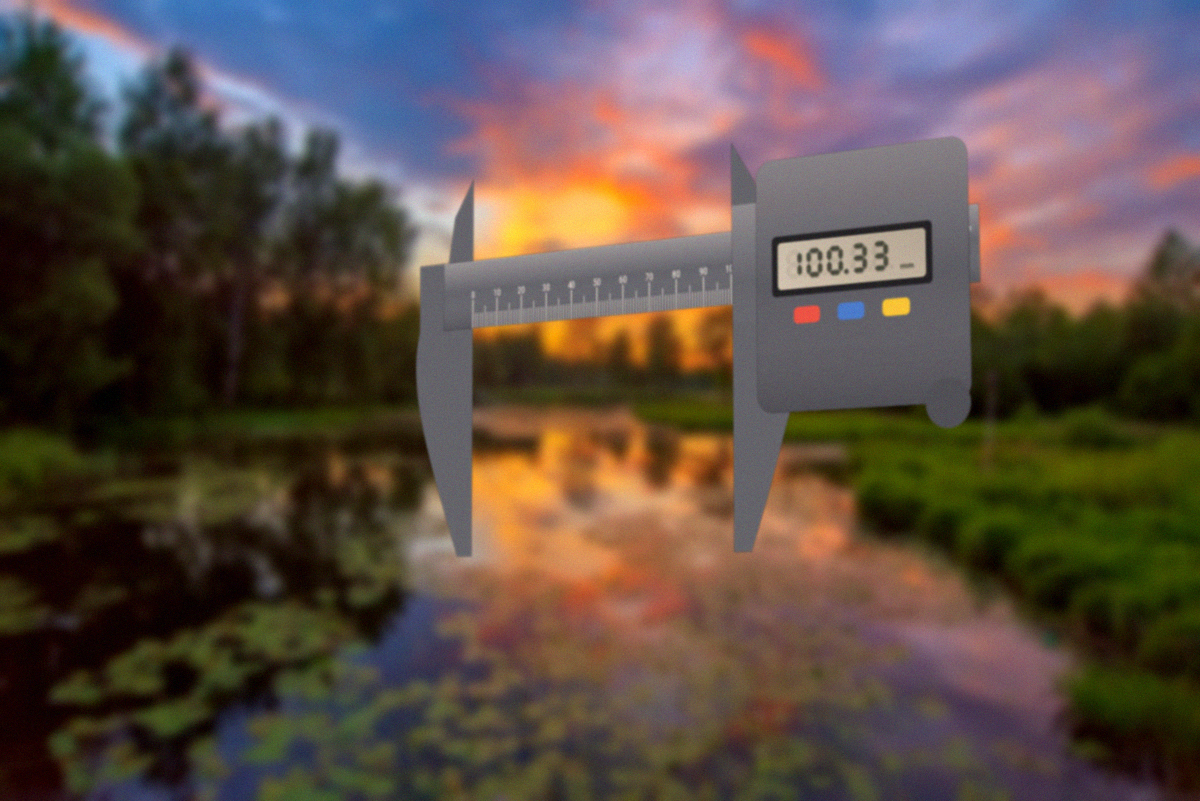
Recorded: 100.33 mm
